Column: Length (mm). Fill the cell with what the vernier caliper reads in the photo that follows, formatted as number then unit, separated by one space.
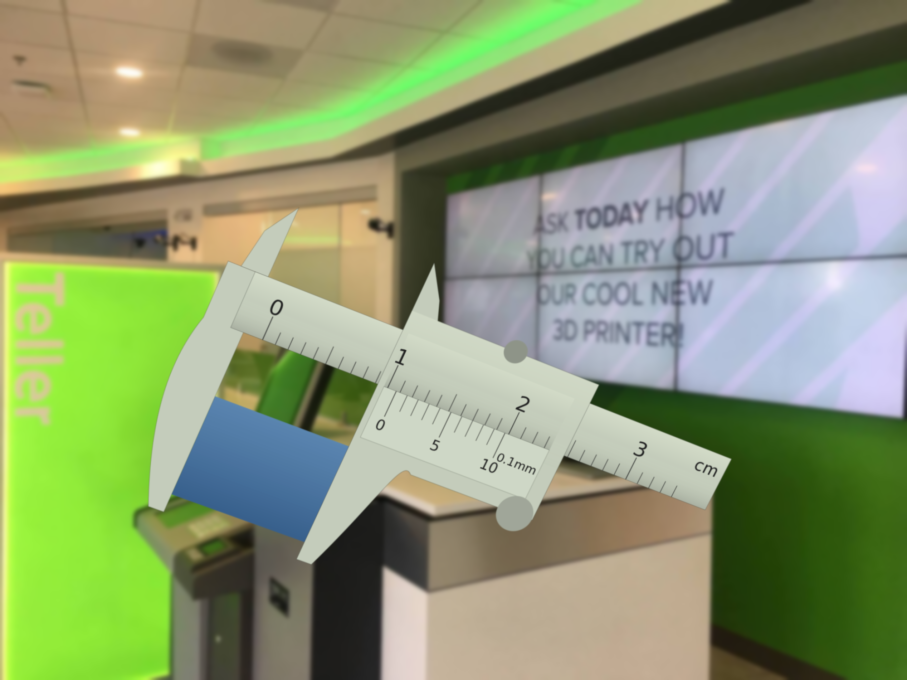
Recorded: 10.7 mm
